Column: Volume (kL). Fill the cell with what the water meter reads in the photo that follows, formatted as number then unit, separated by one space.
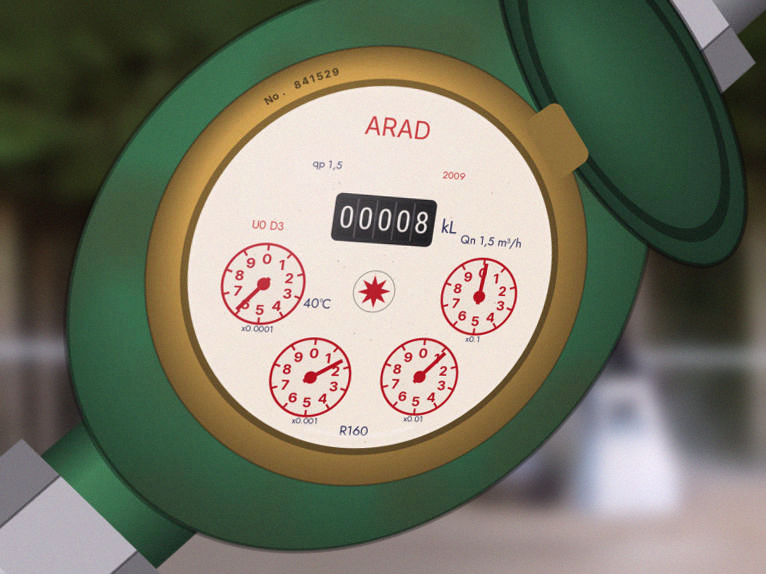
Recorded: 8.0116 kL
